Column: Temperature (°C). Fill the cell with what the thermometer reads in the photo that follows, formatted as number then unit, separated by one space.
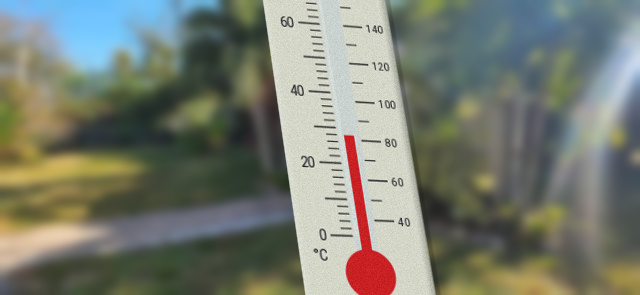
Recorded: 28 °C
